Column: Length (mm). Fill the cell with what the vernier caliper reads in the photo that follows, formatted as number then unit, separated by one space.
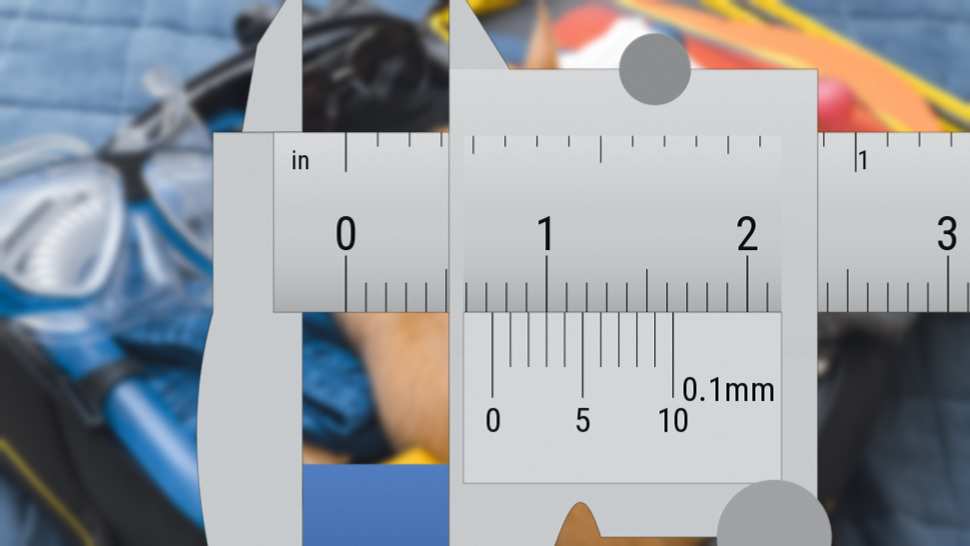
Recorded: 7.3 mm
